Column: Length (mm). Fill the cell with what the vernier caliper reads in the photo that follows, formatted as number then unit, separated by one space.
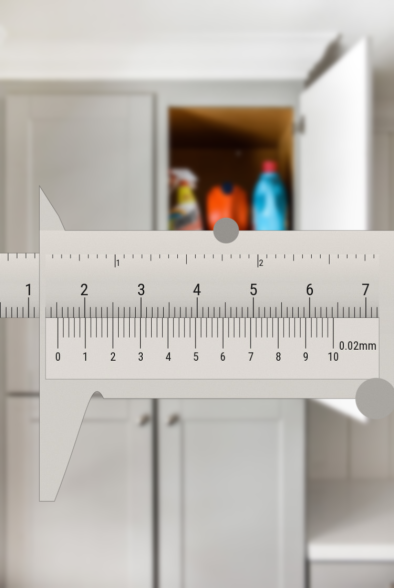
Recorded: 15.2 mm
